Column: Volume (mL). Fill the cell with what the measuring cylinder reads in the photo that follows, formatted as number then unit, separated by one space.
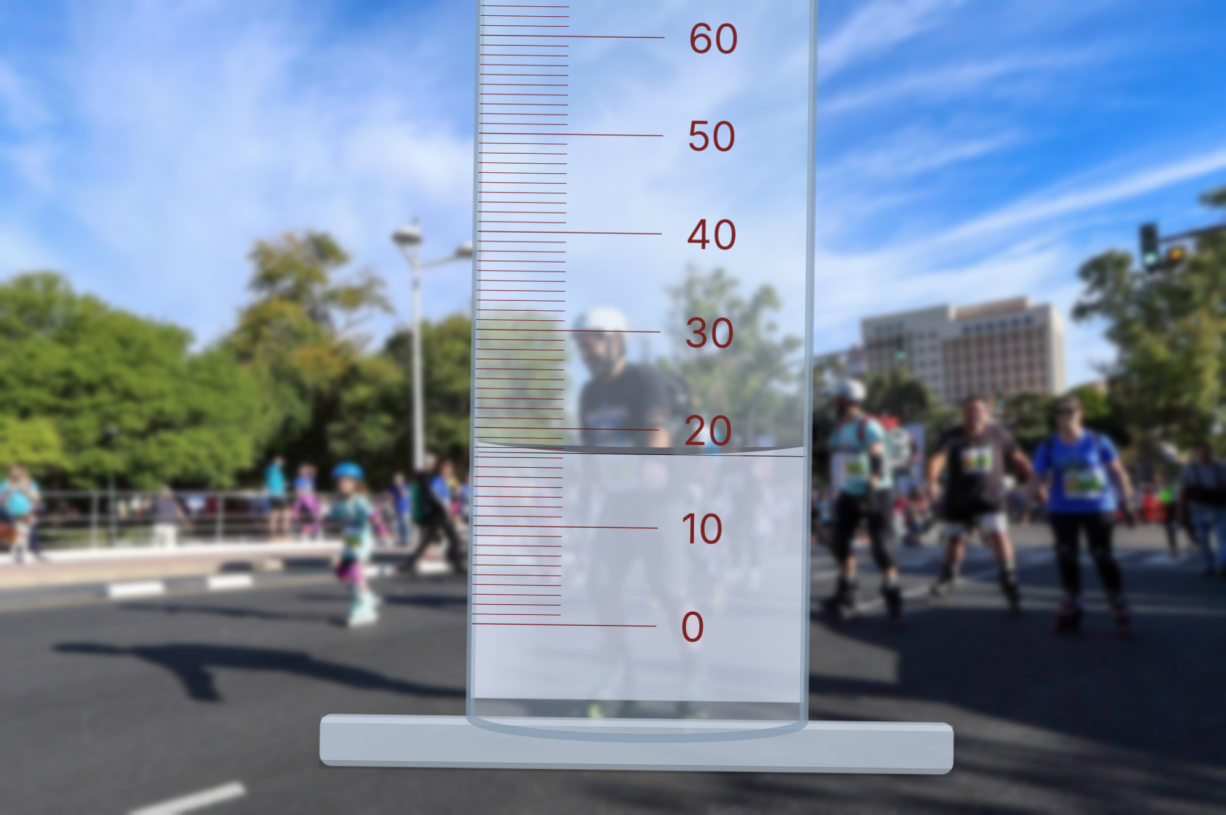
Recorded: 17.5 mL
